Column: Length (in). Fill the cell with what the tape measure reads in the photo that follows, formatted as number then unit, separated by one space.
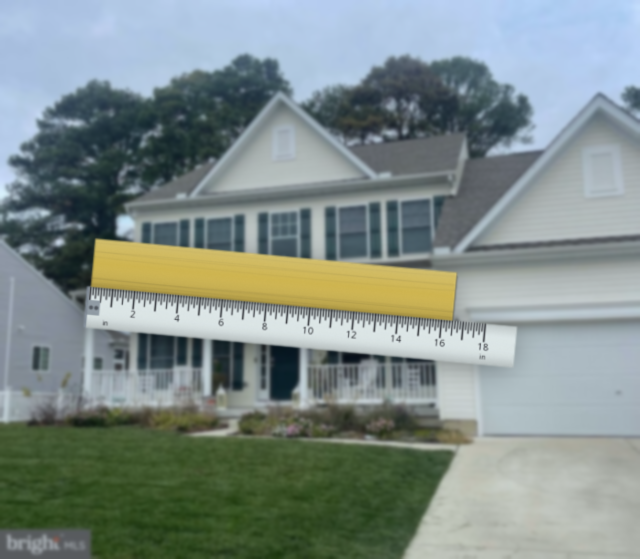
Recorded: 16.5 in
